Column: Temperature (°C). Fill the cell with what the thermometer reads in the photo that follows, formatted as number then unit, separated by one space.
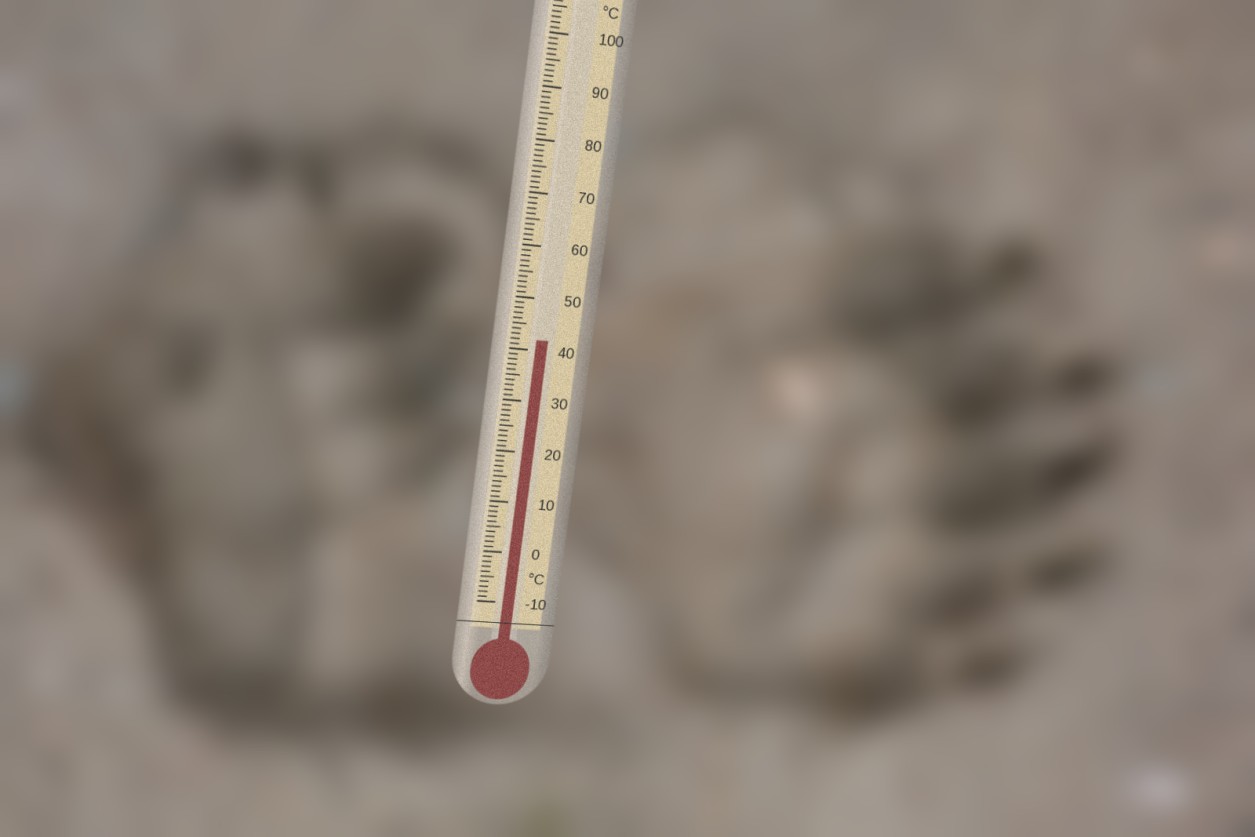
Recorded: 42 °C
